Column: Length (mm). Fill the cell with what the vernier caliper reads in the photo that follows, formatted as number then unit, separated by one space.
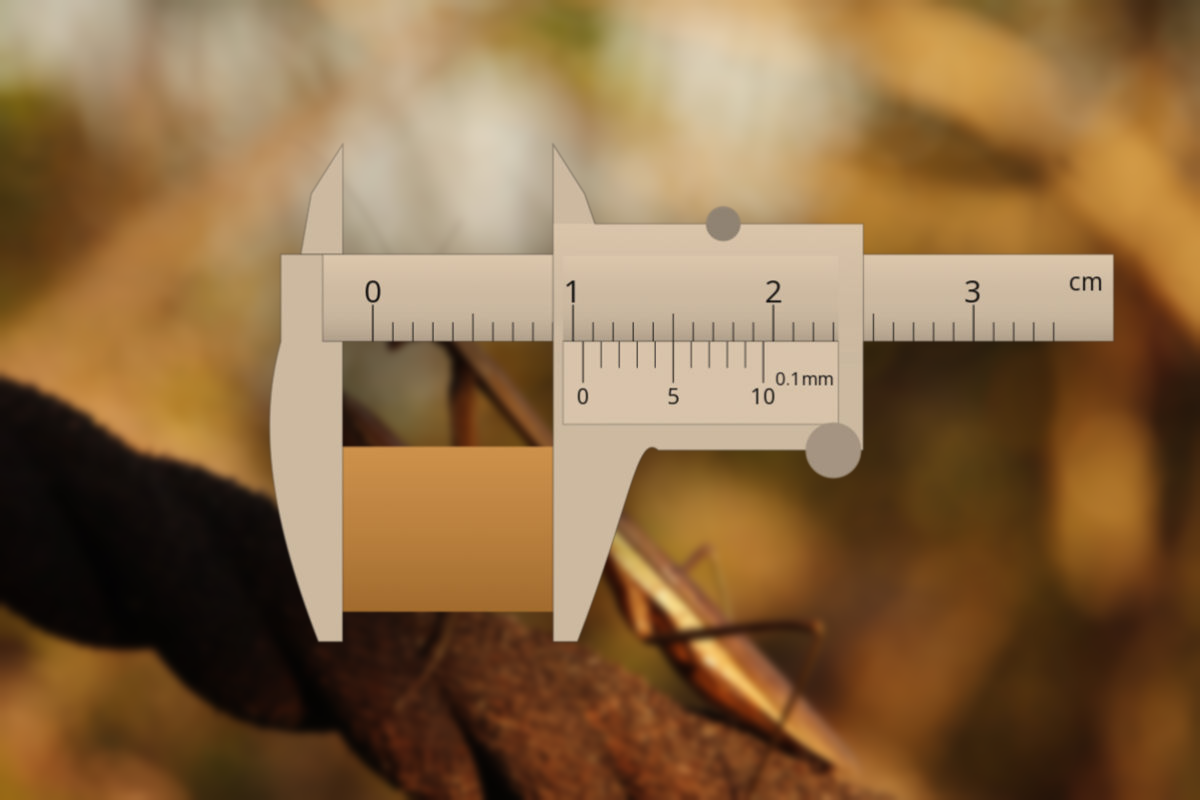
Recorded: 10.5 mm
